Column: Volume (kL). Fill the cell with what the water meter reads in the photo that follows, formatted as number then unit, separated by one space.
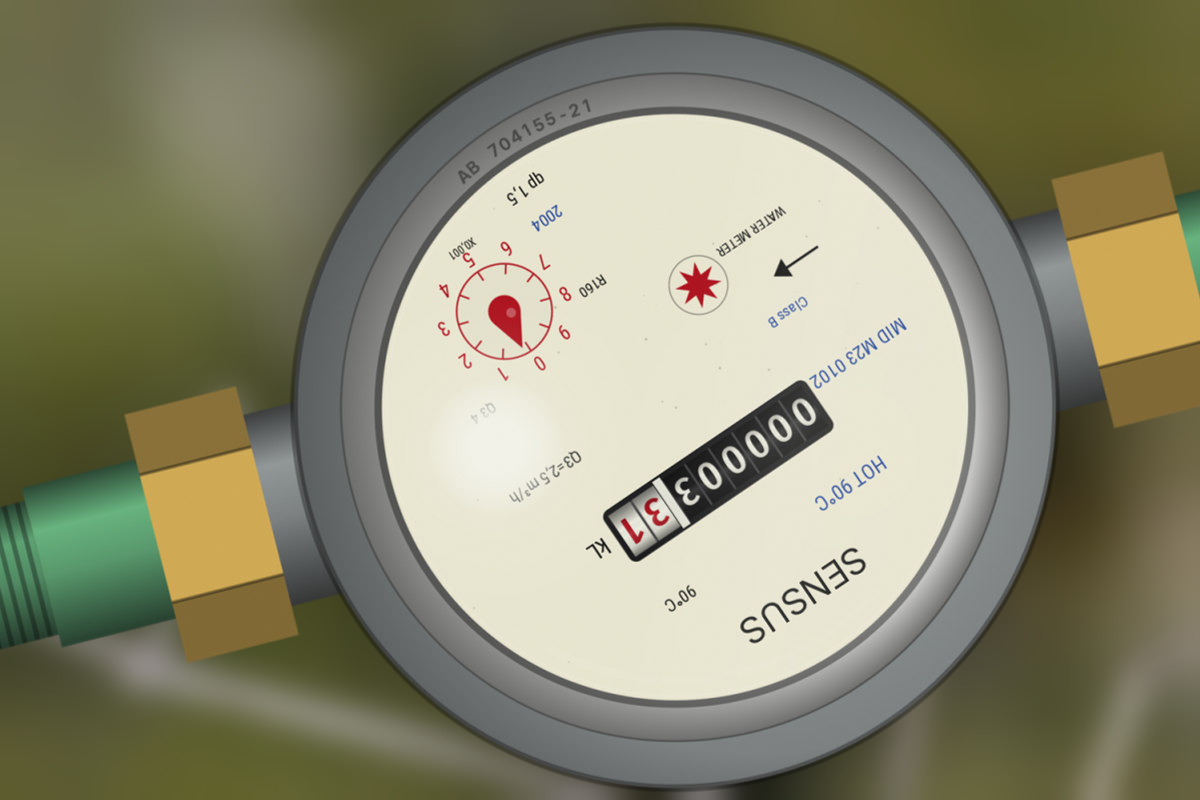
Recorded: 3.310 kL
